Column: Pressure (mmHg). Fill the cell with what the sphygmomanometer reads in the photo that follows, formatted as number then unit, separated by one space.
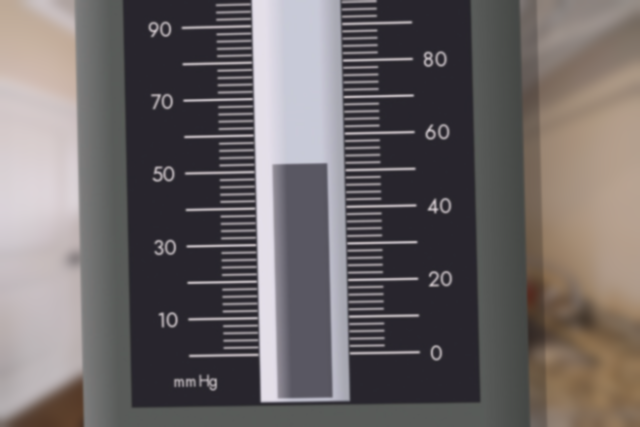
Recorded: 52 mmHg
